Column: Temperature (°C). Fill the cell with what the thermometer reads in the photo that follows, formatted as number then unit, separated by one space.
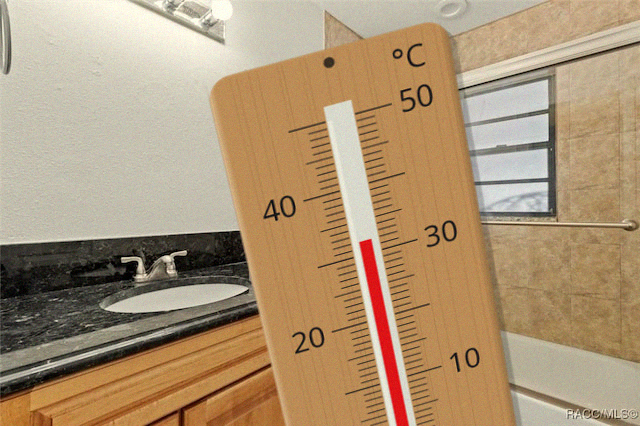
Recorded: 32 °C
